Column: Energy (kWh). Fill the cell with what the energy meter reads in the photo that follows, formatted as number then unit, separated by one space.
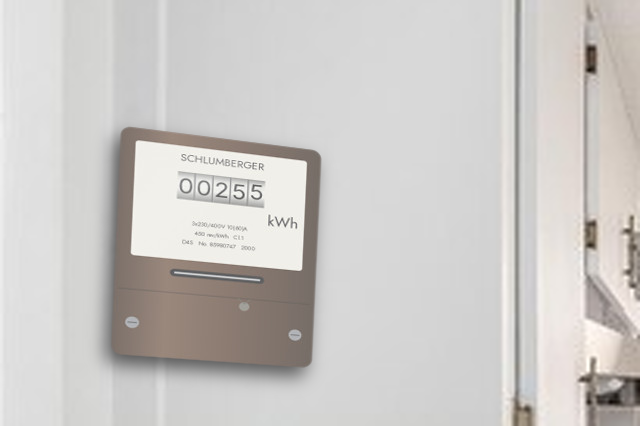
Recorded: 255 kWh
